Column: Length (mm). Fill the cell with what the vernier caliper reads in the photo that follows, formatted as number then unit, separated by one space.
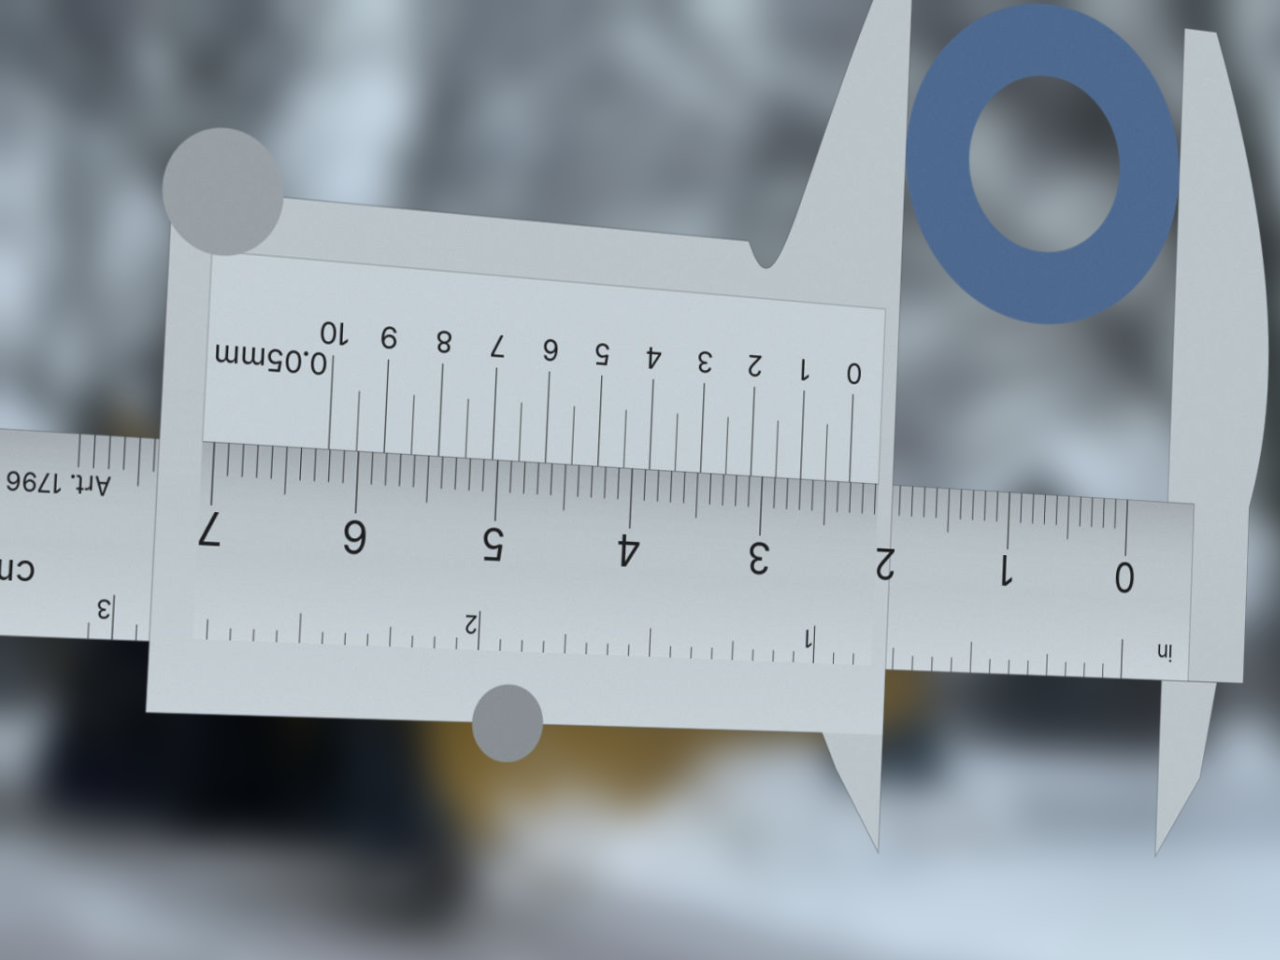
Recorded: 23.1 mm
